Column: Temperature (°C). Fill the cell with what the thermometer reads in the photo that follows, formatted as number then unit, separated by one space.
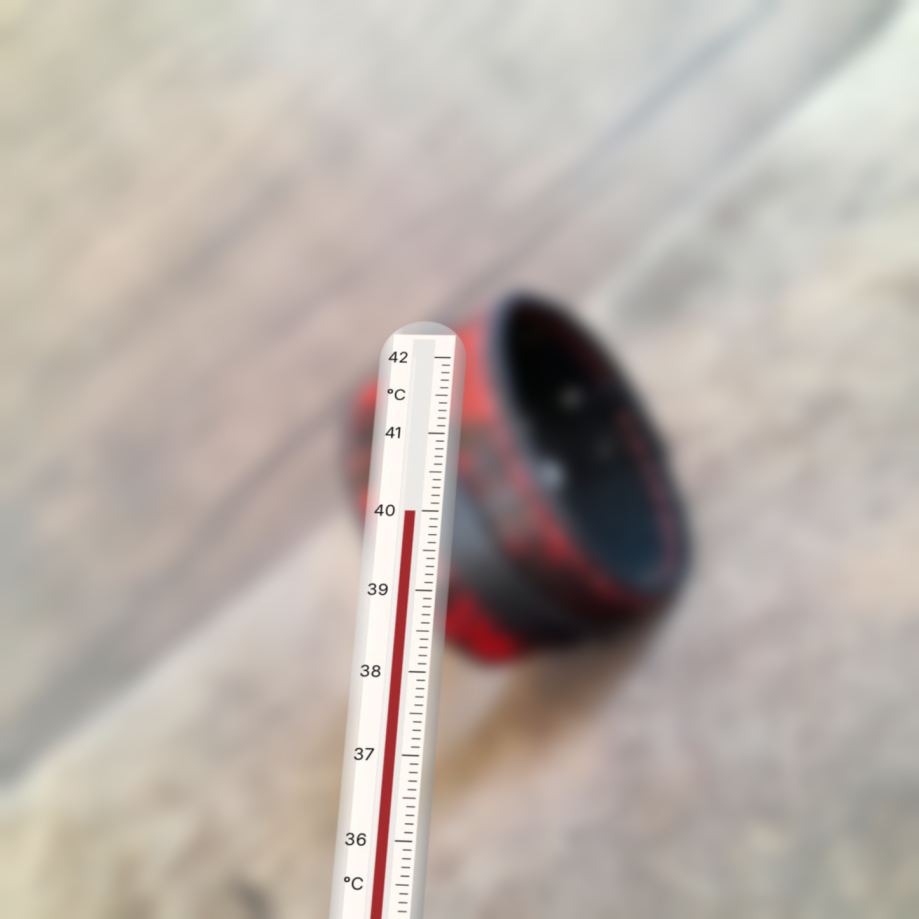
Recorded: 40 °C
